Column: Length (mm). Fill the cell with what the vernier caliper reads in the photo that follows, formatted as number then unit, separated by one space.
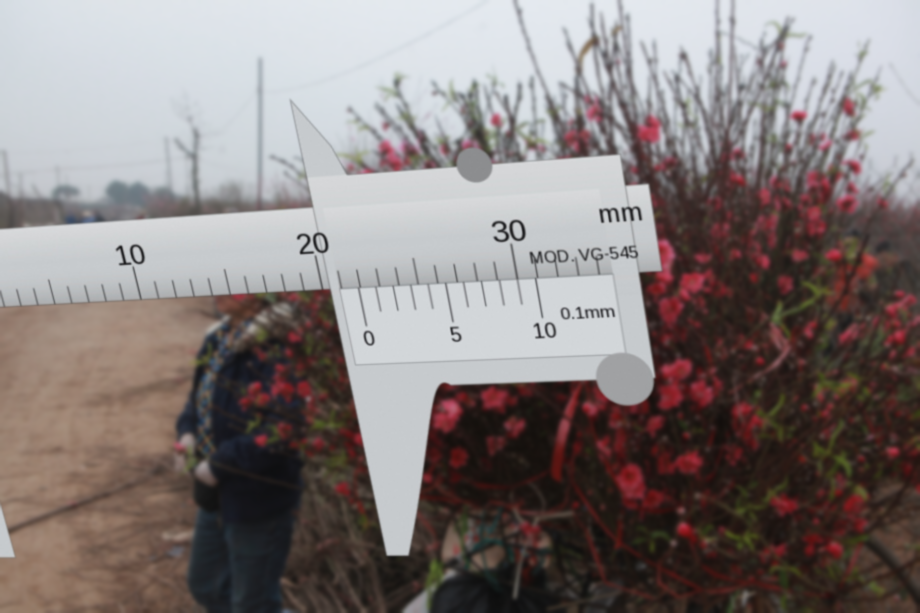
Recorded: 21.9 mm
